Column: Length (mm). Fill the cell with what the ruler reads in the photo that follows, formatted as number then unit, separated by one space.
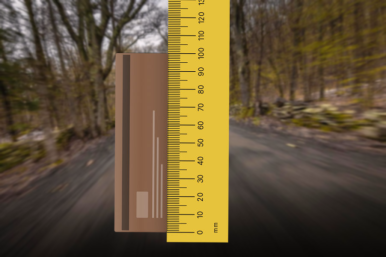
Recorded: 100 mm
